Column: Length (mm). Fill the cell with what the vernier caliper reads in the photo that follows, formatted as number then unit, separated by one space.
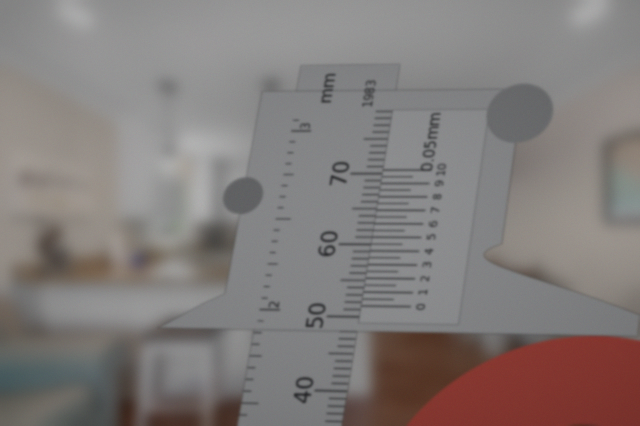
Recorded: 51.5 mm
